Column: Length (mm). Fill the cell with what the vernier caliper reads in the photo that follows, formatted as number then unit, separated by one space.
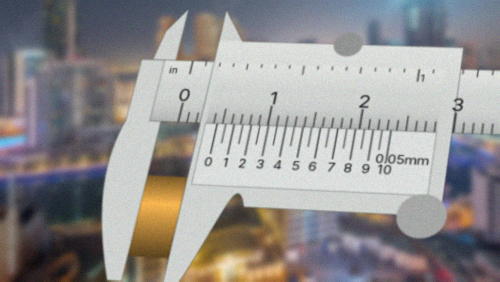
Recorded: 4.4 mm
